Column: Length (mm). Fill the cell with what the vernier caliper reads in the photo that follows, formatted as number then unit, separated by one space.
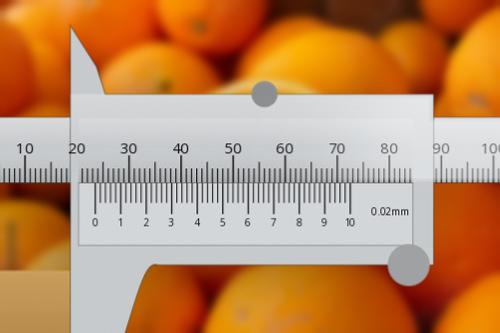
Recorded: 23.5 mm
